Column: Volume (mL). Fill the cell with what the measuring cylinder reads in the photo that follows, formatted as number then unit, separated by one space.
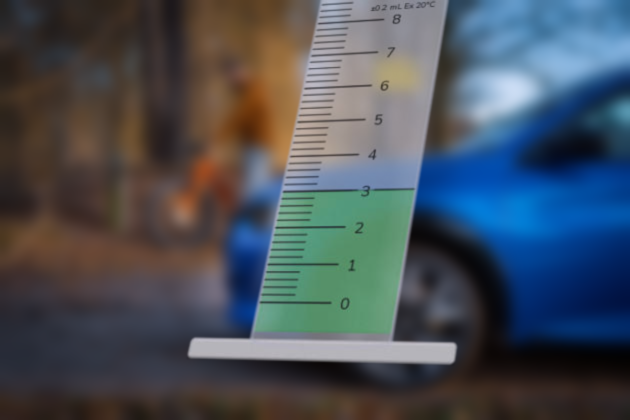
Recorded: 3 mL
